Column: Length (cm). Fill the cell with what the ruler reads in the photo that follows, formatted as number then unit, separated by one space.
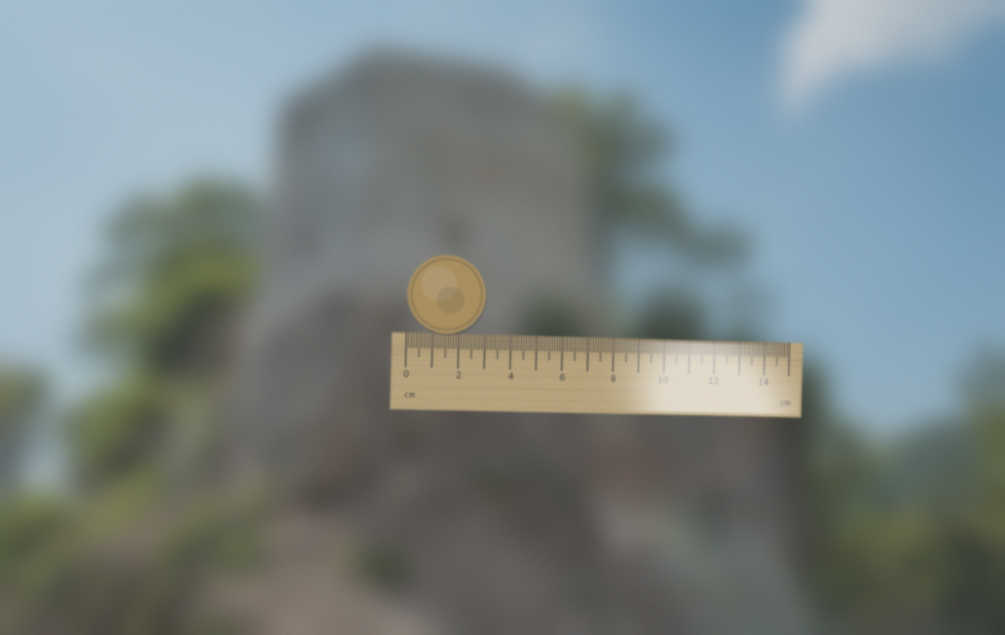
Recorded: 3 cm
